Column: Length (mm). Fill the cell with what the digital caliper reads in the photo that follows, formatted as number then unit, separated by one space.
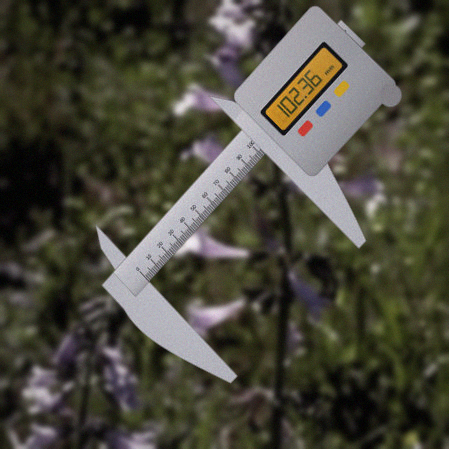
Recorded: 102.36 mm
